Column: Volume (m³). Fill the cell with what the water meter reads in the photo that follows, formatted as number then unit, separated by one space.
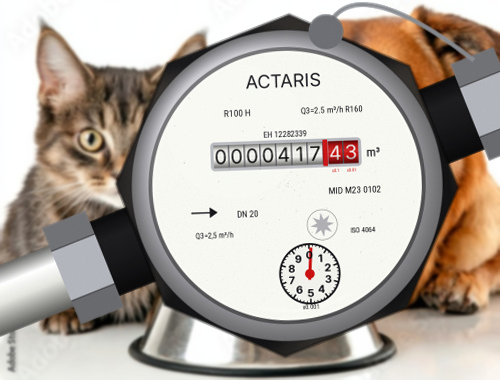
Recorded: 417.430 m³
